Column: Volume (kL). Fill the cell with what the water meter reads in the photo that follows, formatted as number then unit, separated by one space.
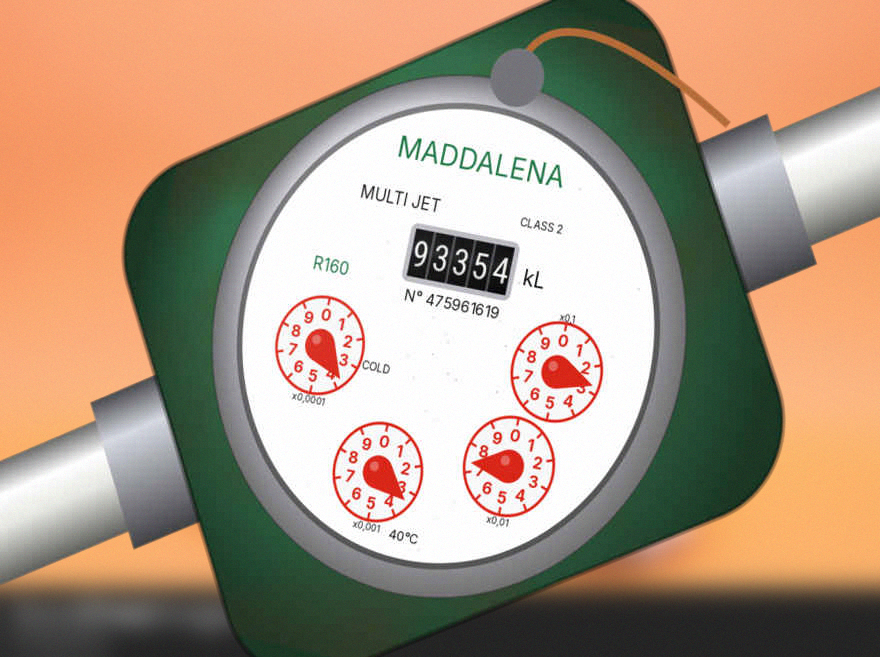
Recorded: 93354.2733 kL
